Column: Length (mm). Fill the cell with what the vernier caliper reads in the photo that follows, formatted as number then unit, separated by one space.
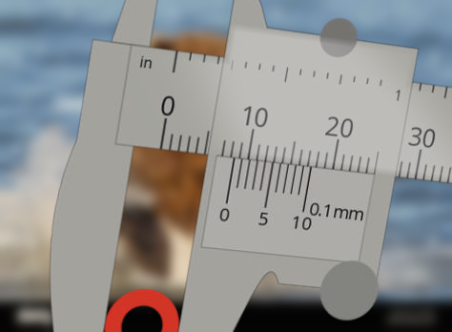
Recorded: 8.4 mm
